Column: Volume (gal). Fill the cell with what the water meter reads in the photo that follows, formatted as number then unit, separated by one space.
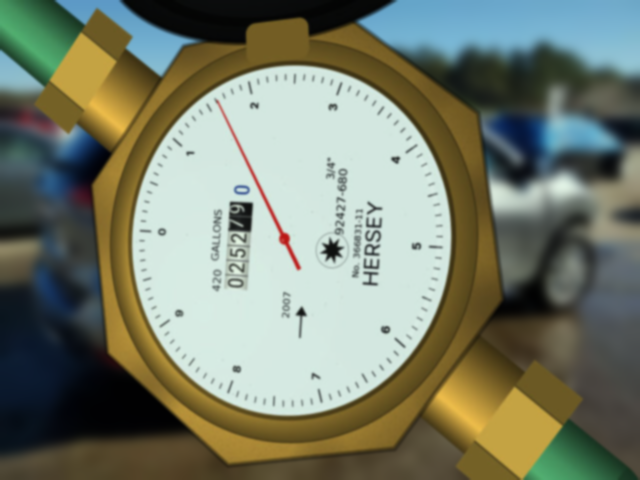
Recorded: 252791.6 gal
